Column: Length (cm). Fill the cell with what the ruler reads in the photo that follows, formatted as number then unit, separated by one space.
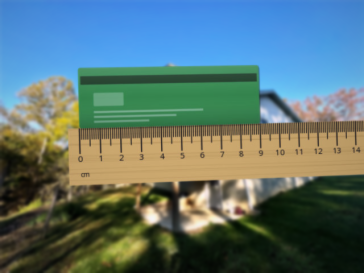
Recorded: 9 cm
